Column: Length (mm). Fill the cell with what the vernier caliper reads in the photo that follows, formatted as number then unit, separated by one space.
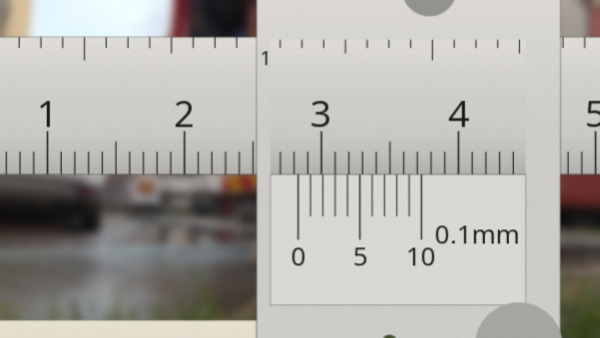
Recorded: 28.3 mm
